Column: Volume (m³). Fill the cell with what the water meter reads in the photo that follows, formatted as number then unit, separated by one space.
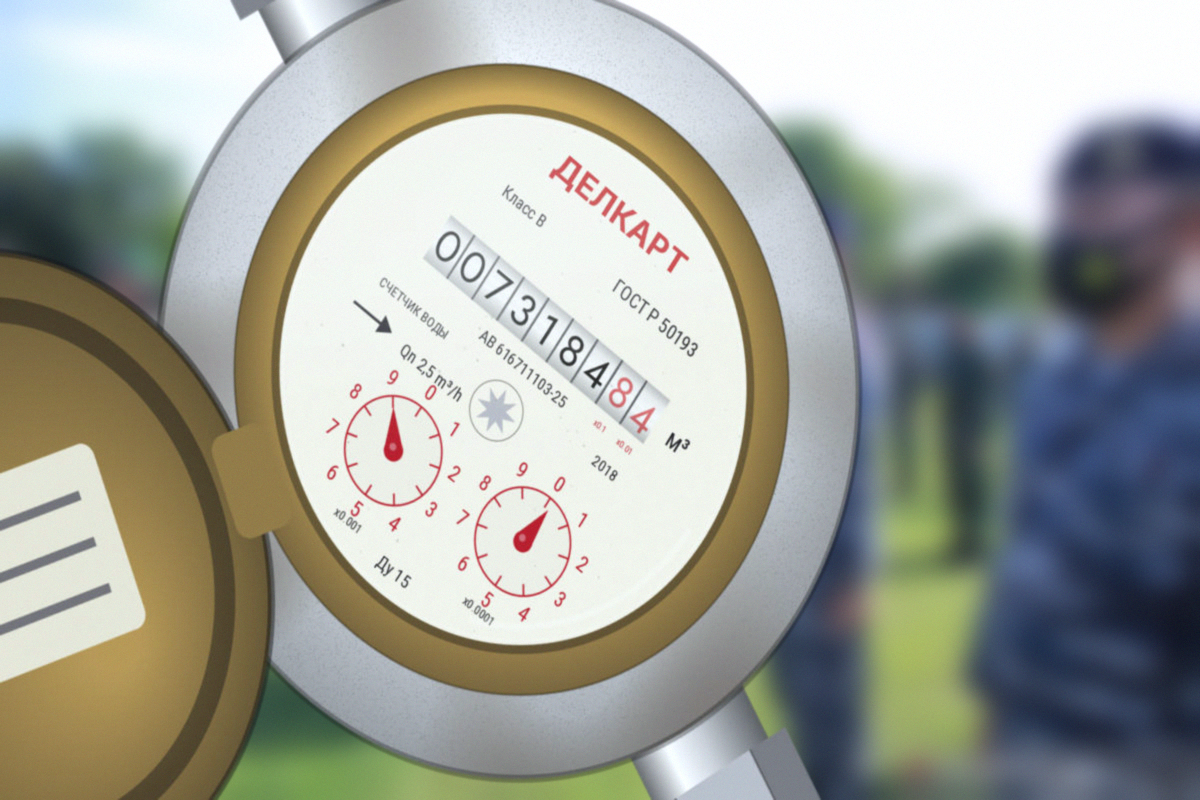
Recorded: 73184.8390 m³
